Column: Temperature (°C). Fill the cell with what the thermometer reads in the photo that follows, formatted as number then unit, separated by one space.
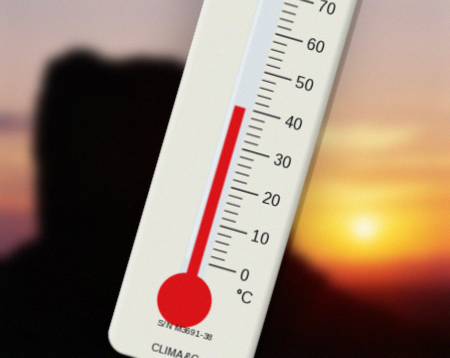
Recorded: 40 °C
